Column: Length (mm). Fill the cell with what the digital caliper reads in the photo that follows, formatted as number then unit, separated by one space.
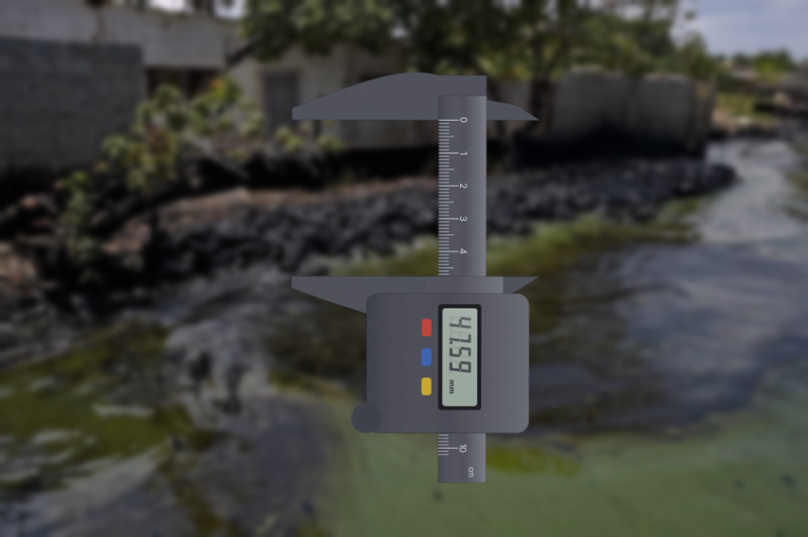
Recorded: 47.59 mm
